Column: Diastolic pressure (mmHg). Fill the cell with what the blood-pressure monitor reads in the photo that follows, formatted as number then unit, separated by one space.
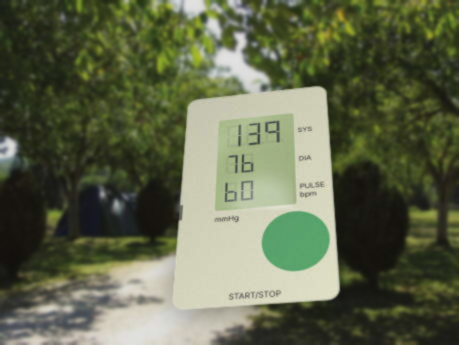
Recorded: 76 mmHg
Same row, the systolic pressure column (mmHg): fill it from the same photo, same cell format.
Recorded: 139 mmHg
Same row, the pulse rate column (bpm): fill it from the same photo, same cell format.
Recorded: 60 bpm
